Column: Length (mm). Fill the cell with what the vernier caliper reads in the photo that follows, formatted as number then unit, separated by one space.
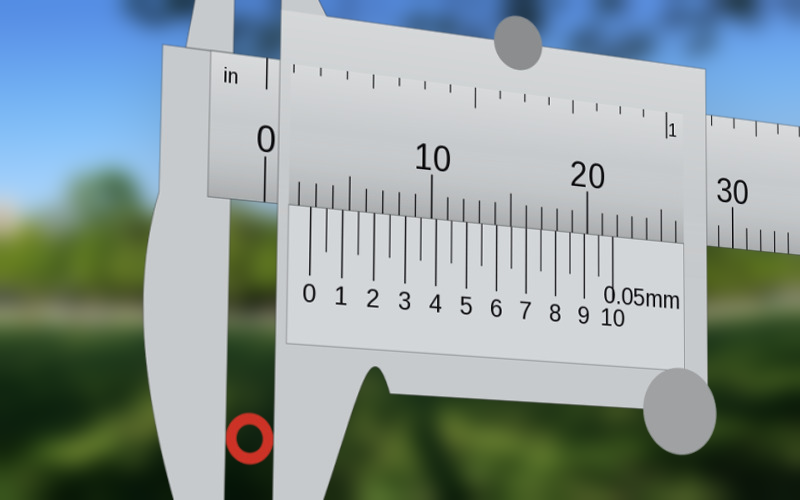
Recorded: 2.7 mm
